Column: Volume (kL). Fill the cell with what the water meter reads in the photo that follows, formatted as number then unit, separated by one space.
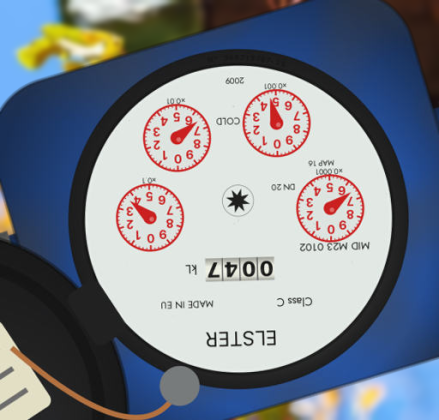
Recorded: 47.3646 kL
